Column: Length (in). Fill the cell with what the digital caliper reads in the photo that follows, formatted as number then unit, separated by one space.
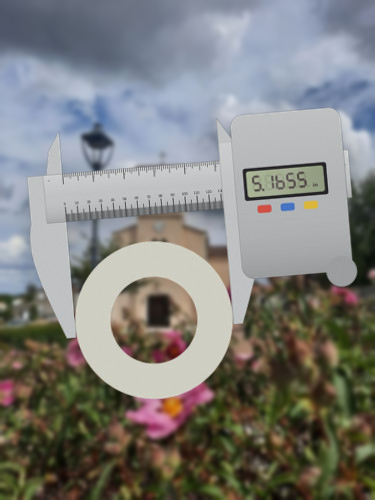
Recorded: 5.1655 in
